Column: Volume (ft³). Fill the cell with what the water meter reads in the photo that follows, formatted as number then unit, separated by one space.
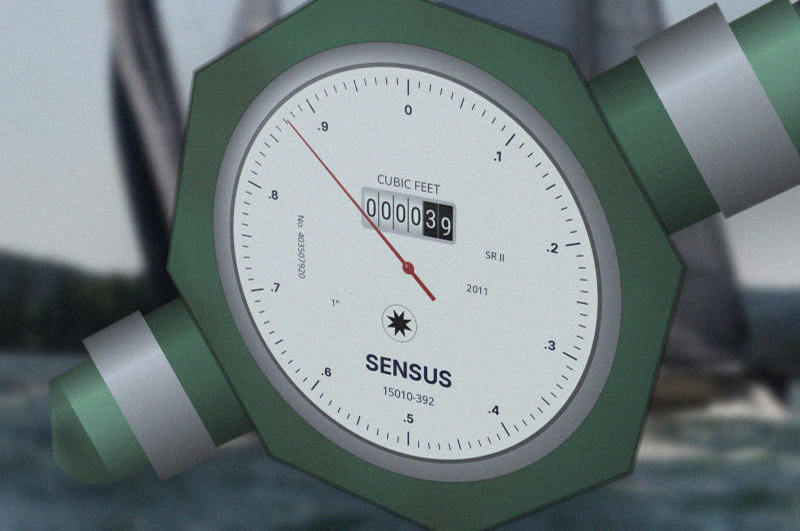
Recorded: 38.87 ft³
